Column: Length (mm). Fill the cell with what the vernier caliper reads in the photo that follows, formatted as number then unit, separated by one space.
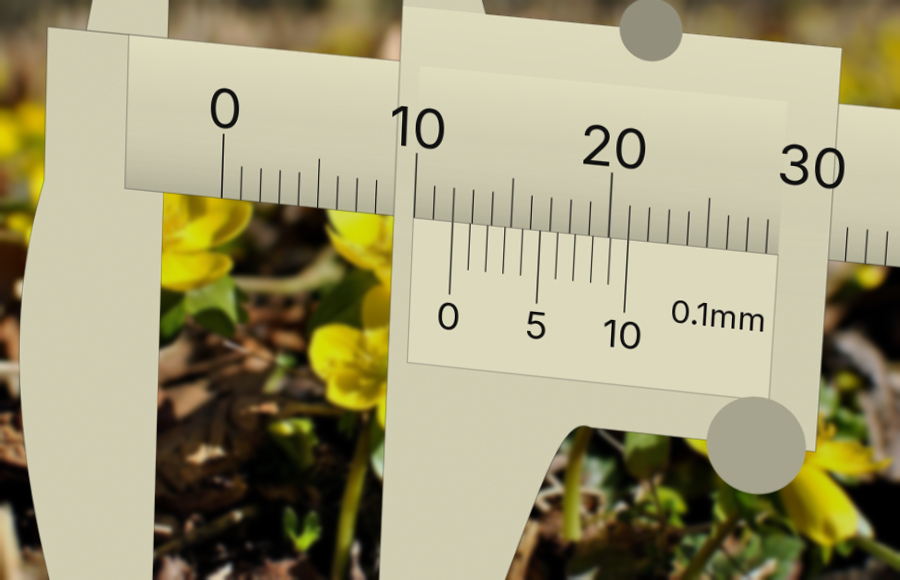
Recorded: 12.0 mm
